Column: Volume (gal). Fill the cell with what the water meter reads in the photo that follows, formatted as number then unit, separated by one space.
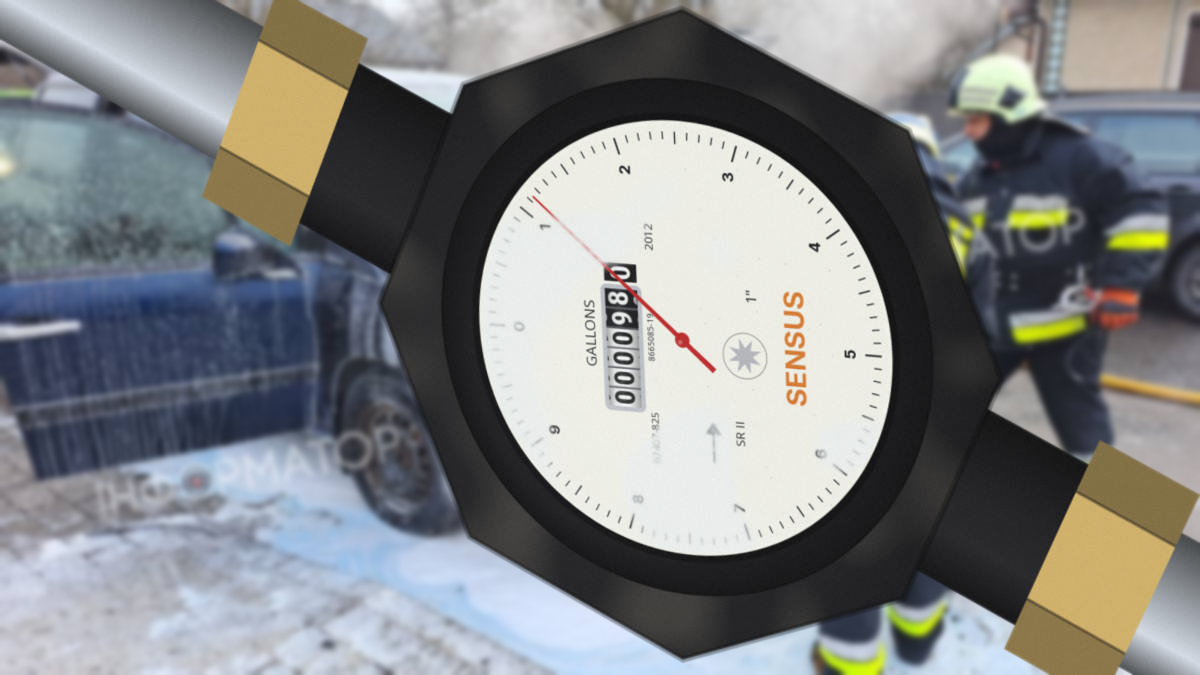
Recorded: 981.1 gal
